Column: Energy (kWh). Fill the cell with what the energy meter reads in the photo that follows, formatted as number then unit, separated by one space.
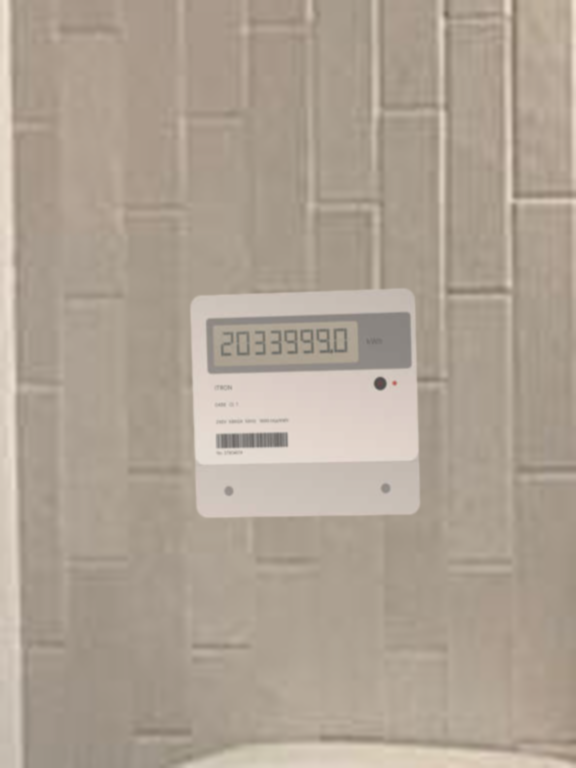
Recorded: 2033999.0 kWh
